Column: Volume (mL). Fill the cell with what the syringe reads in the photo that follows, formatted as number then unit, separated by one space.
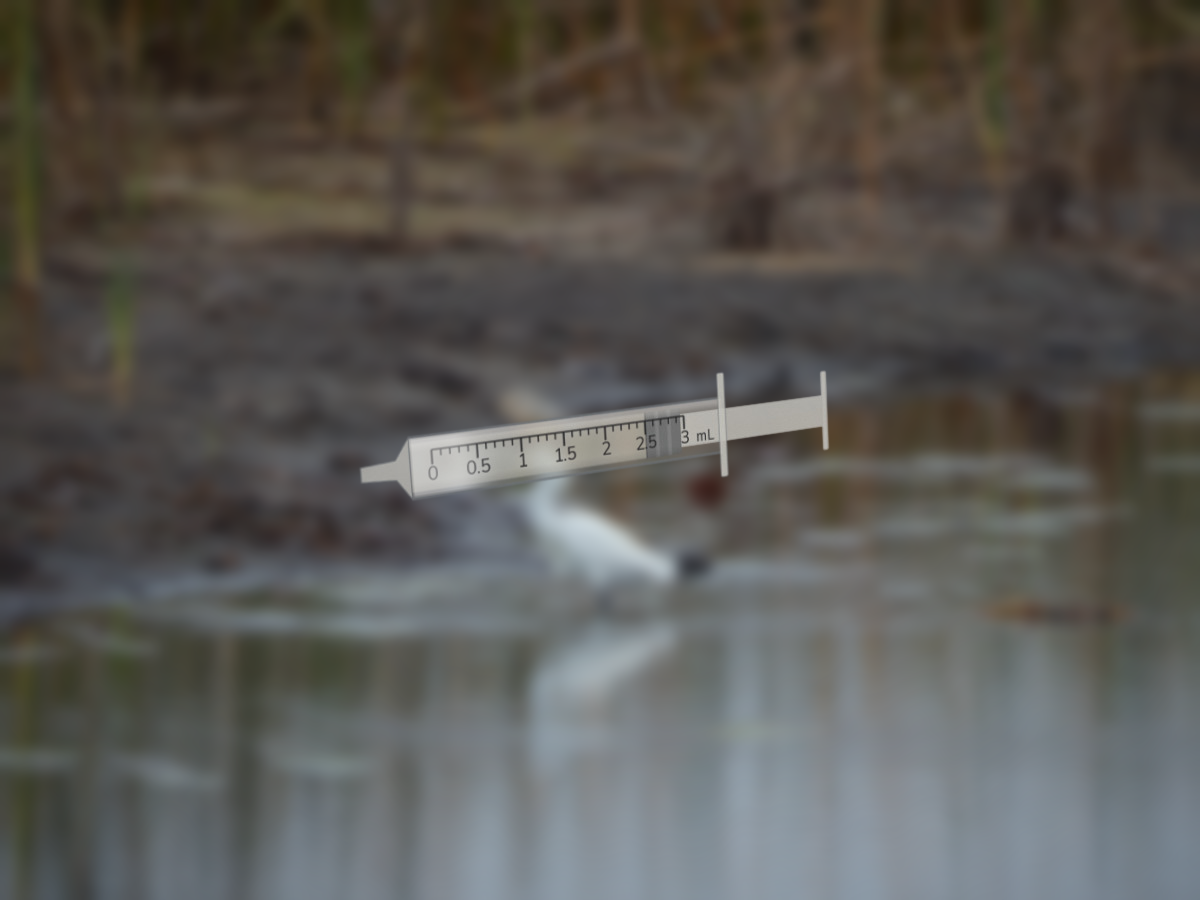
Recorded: 2.5 mL
